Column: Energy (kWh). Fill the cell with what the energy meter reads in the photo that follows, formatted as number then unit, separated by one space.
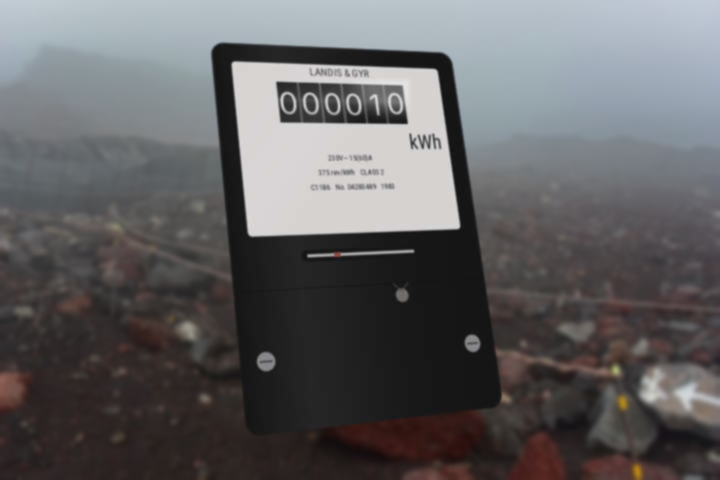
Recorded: 10 kWh
